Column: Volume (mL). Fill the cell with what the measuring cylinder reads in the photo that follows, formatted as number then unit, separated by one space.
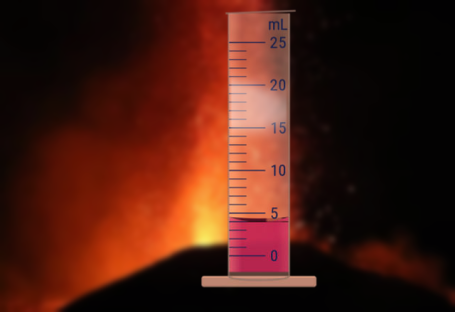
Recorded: 4 mL
